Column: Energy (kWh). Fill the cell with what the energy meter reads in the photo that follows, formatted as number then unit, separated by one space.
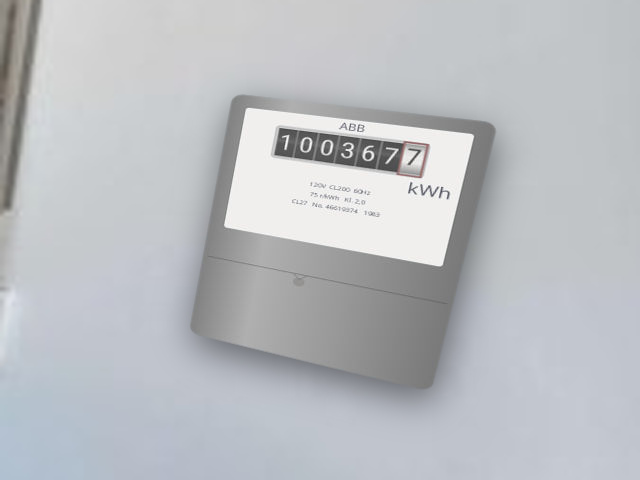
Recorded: 100367.7 kWh
